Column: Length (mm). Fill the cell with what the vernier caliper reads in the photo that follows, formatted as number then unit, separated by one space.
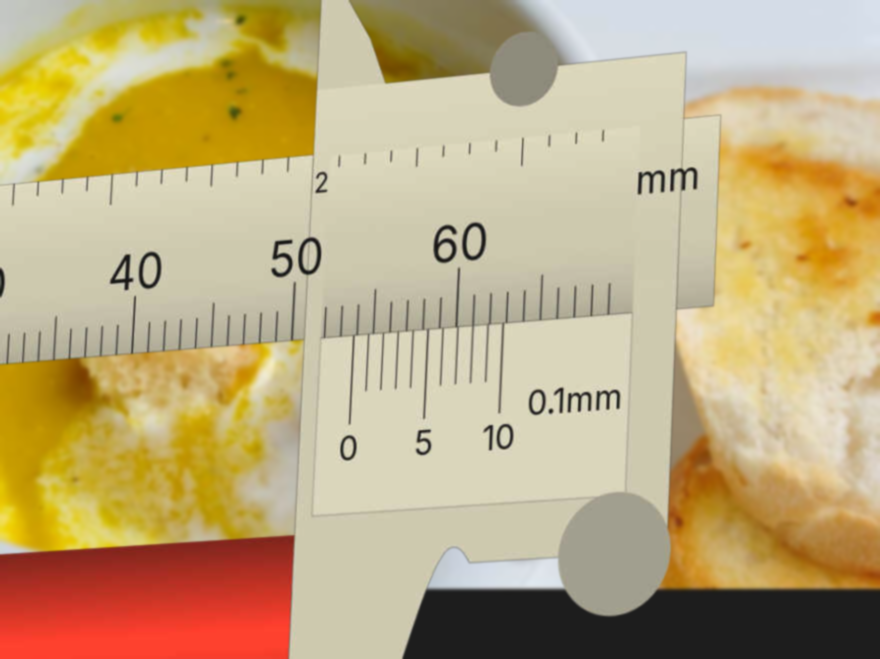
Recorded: 53.8 mm
